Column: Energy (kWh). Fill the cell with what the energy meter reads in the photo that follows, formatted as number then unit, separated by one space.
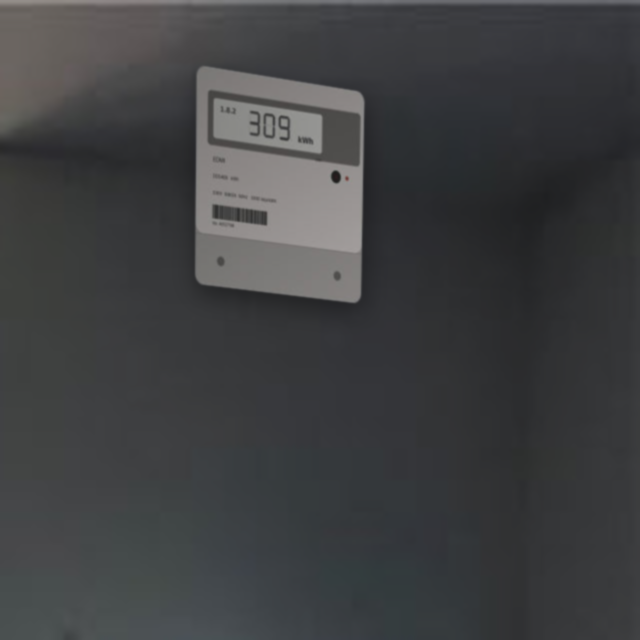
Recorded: 309 kWh
